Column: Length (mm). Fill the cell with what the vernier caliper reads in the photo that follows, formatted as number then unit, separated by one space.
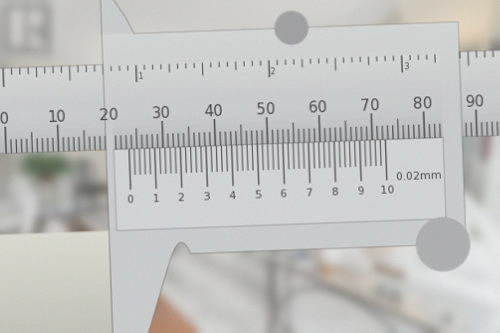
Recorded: 23.5 mm
